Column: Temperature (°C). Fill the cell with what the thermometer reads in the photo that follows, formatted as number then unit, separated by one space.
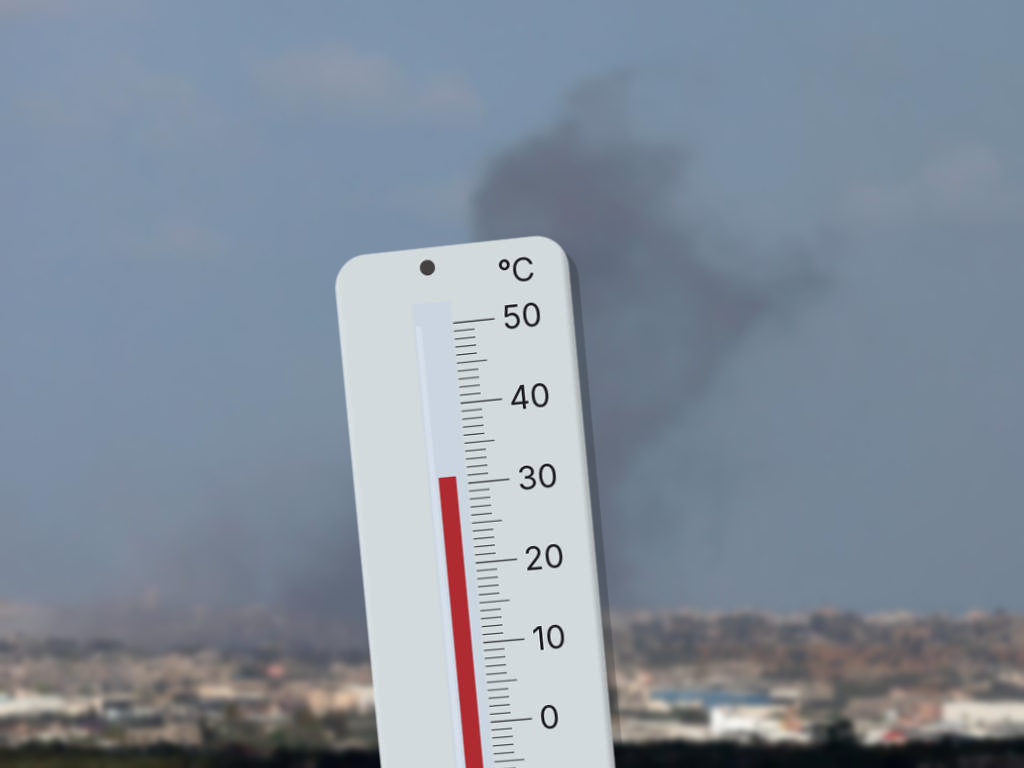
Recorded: 31 °C
